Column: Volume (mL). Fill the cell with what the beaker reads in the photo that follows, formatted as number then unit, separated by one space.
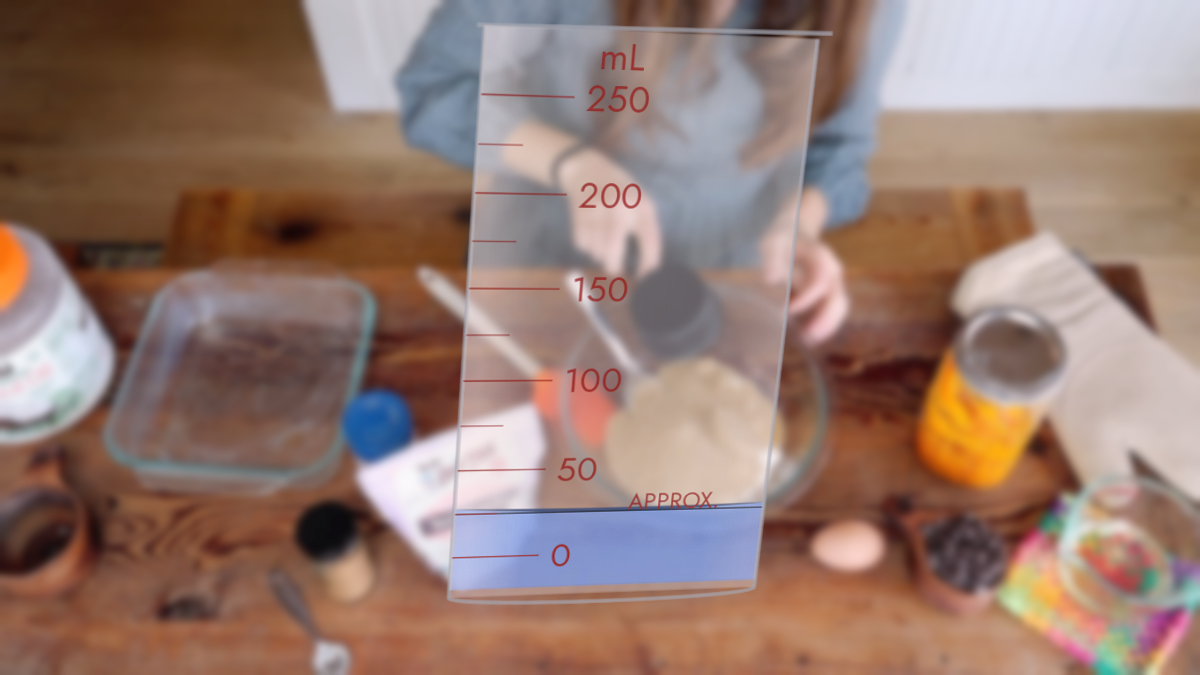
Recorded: 25 mL
